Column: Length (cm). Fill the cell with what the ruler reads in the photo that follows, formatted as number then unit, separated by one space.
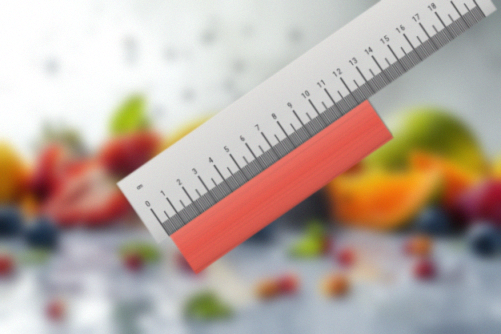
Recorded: 12.5 cm
